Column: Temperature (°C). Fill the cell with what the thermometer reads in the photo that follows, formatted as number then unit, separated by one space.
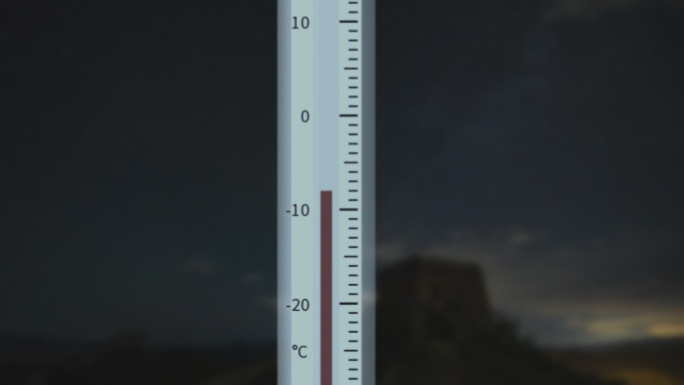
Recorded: -8 °C
